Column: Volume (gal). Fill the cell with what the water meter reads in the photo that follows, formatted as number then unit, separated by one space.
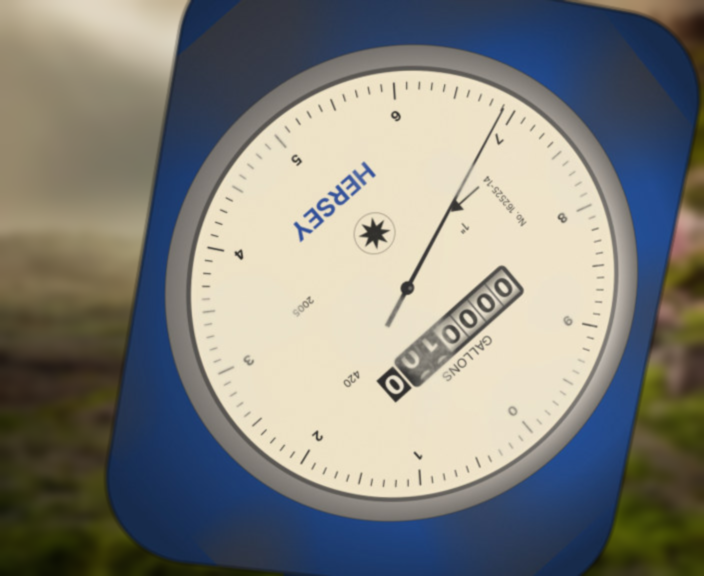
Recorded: 96.9 gal
